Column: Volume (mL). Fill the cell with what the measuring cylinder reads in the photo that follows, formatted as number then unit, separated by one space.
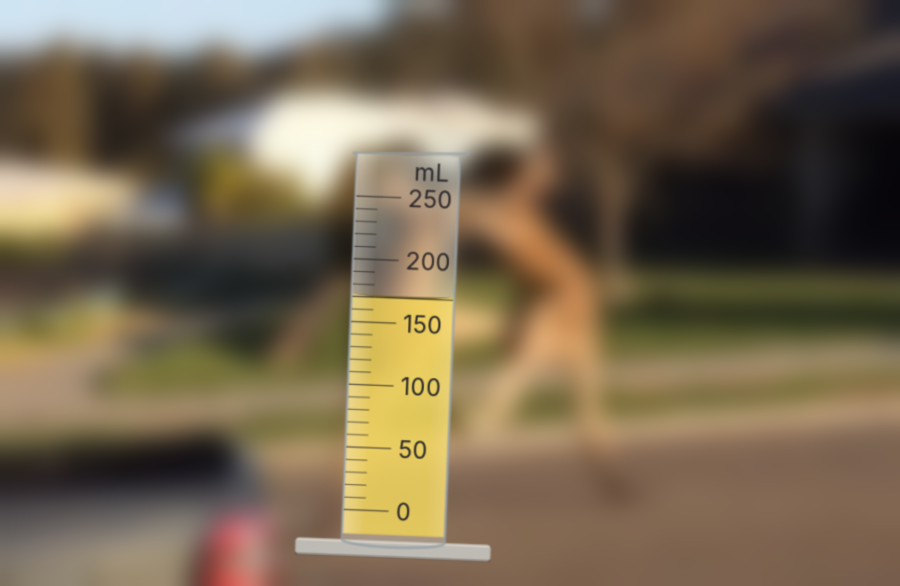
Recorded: 170 mL
